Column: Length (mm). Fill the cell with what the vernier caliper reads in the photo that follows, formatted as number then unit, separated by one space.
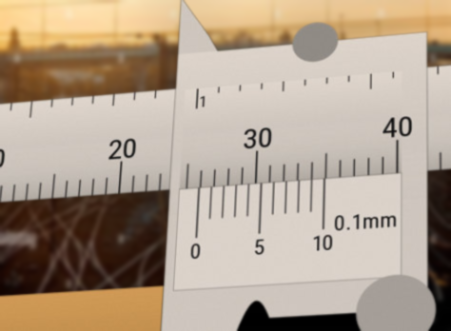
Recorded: 25.9 mm
